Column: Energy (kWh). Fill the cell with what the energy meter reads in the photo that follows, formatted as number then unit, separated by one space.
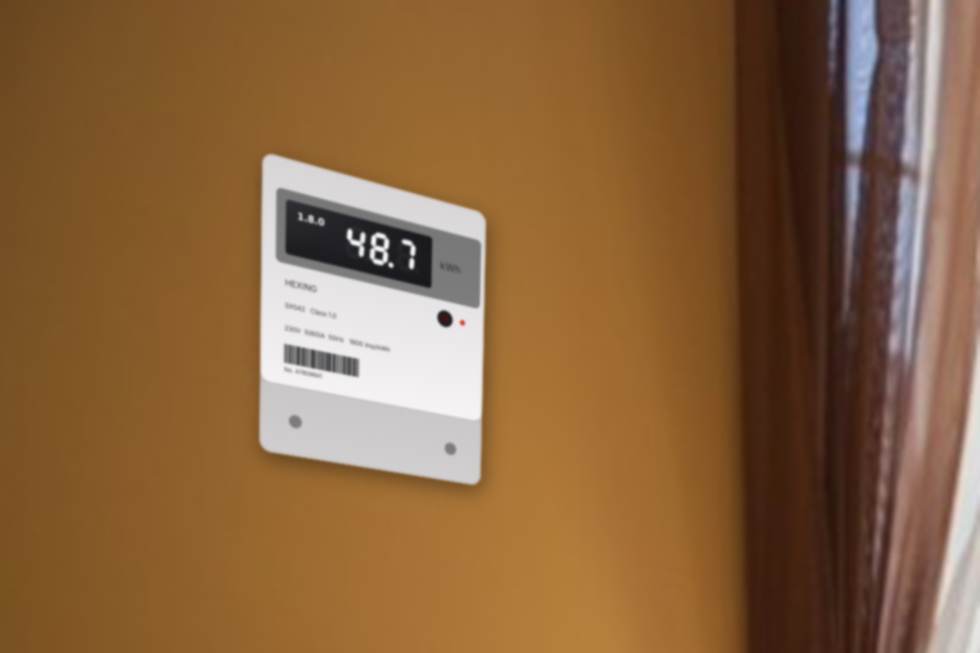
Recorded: 48.7 kWh
